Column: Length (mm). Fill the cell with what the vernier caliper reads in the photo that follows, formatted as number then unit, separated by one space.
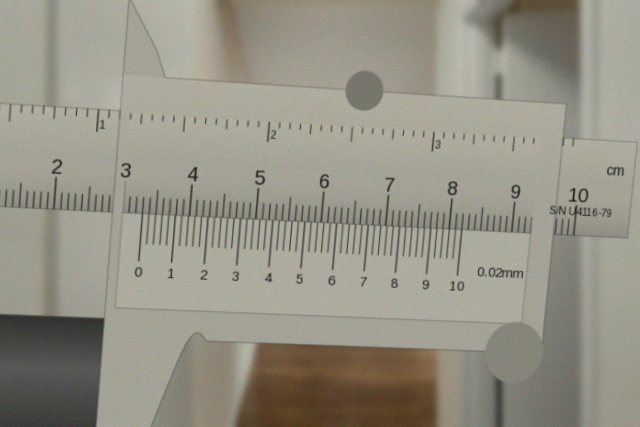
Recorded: 33.0 mm
